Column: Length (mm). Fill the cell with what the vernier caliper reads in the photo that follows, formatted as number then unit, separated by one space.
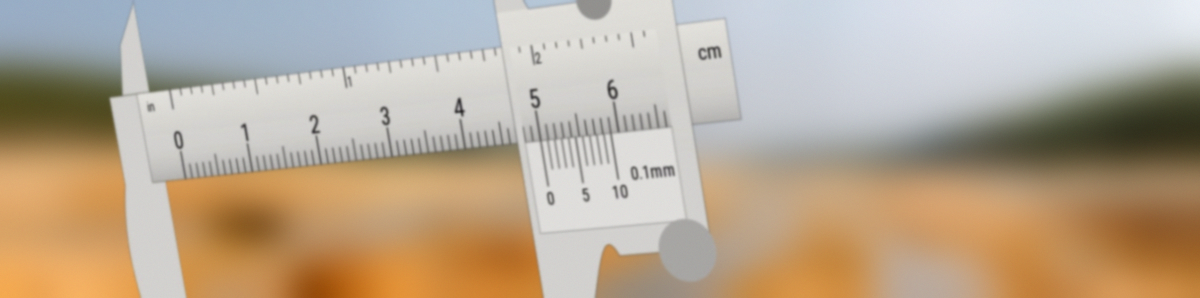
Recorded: 50.0 mm
